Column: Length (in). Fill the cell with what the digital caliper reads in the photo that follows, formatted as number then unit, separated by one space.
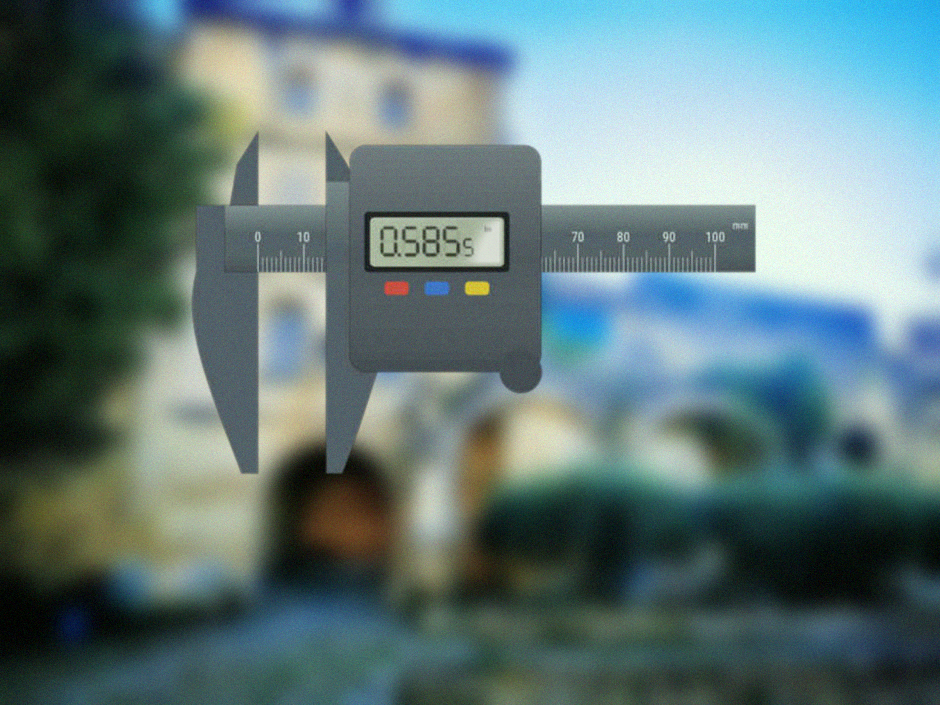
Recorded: 0.5855 in
